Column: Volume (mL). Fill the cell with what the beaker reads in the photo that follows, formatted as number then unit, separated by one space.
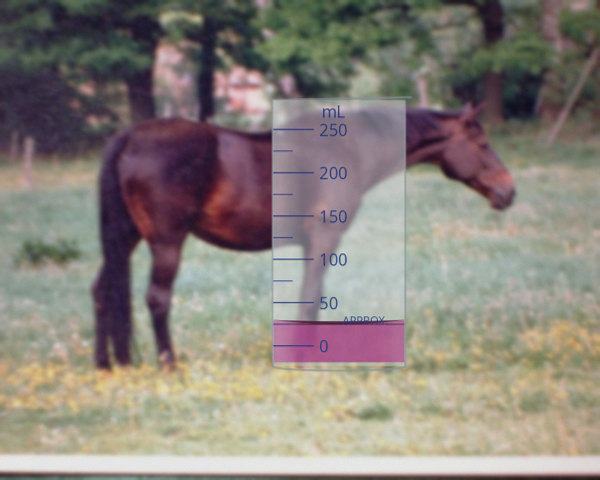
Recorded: 25 mL
